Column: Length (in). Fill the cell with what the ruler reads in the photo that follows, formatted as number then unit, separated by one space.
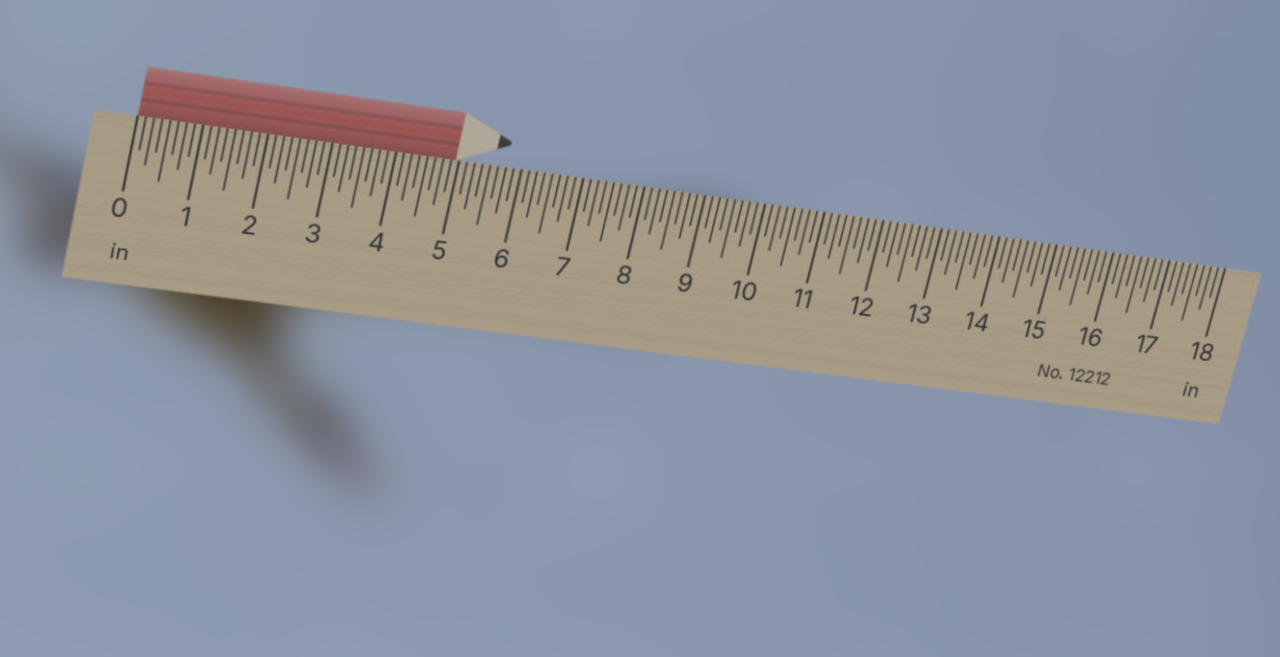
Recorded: 5.75 in
